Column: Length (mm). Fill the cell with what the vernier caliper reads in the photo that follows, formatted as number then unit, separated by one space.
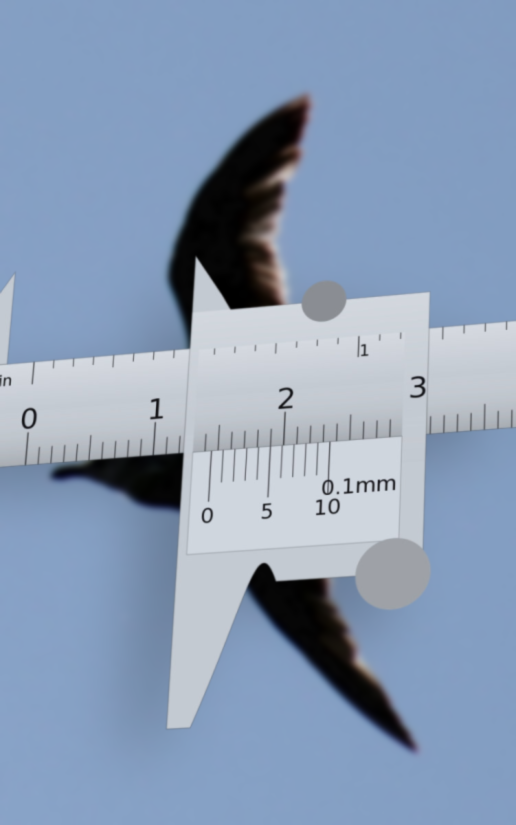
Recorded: 14.5 mm
